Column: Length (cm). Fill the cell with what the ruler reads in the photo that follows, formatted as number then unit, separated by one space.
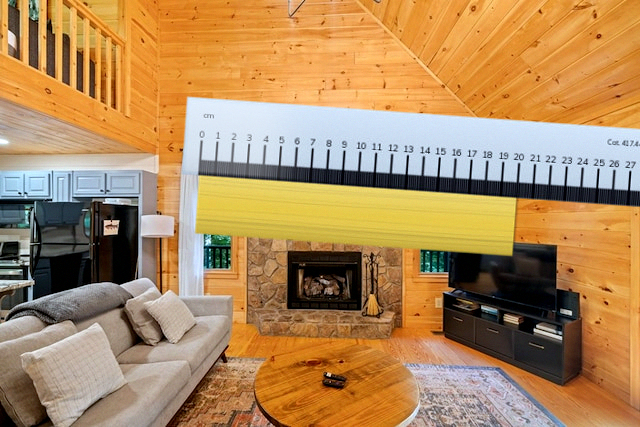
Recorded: 20 cm
